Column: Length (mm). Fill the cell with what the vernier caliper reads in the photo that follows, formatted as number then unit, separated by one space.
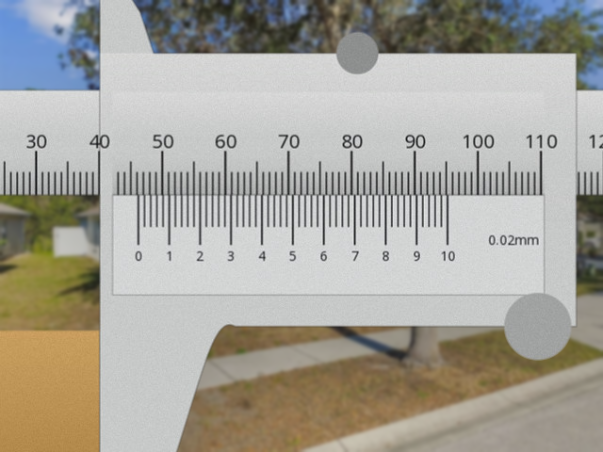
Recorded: 46.2 mm
